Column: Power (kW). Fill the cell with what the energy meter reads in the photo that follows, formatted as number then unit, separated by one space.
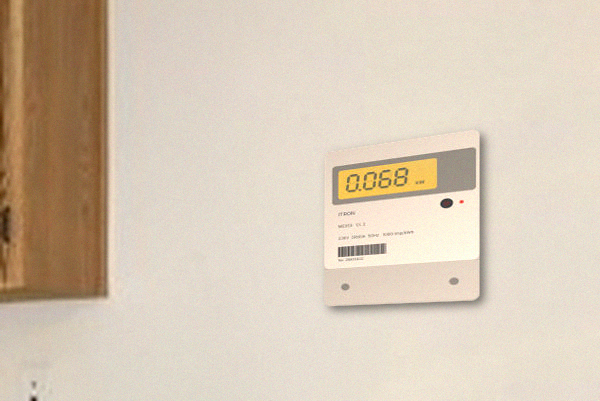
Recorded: 0.068 kW
